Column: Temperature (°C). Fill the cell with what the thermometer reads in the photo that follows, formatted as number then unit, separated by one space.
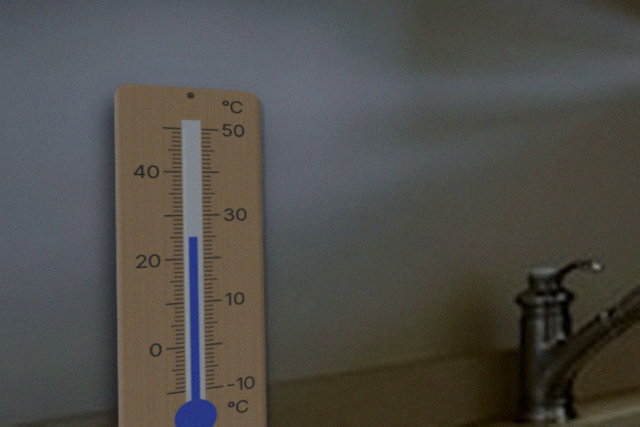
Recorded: 25 °C
